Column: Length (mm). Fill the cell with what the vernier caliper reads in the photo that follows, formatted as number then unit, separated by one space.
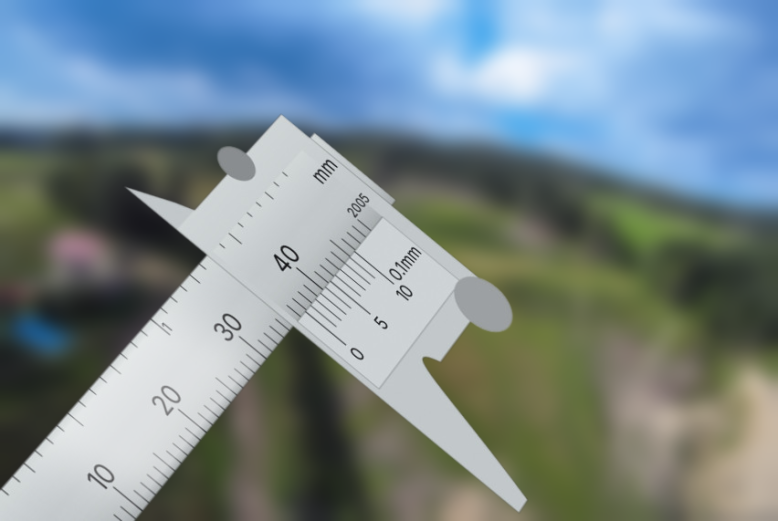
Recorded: 36.8 mm
